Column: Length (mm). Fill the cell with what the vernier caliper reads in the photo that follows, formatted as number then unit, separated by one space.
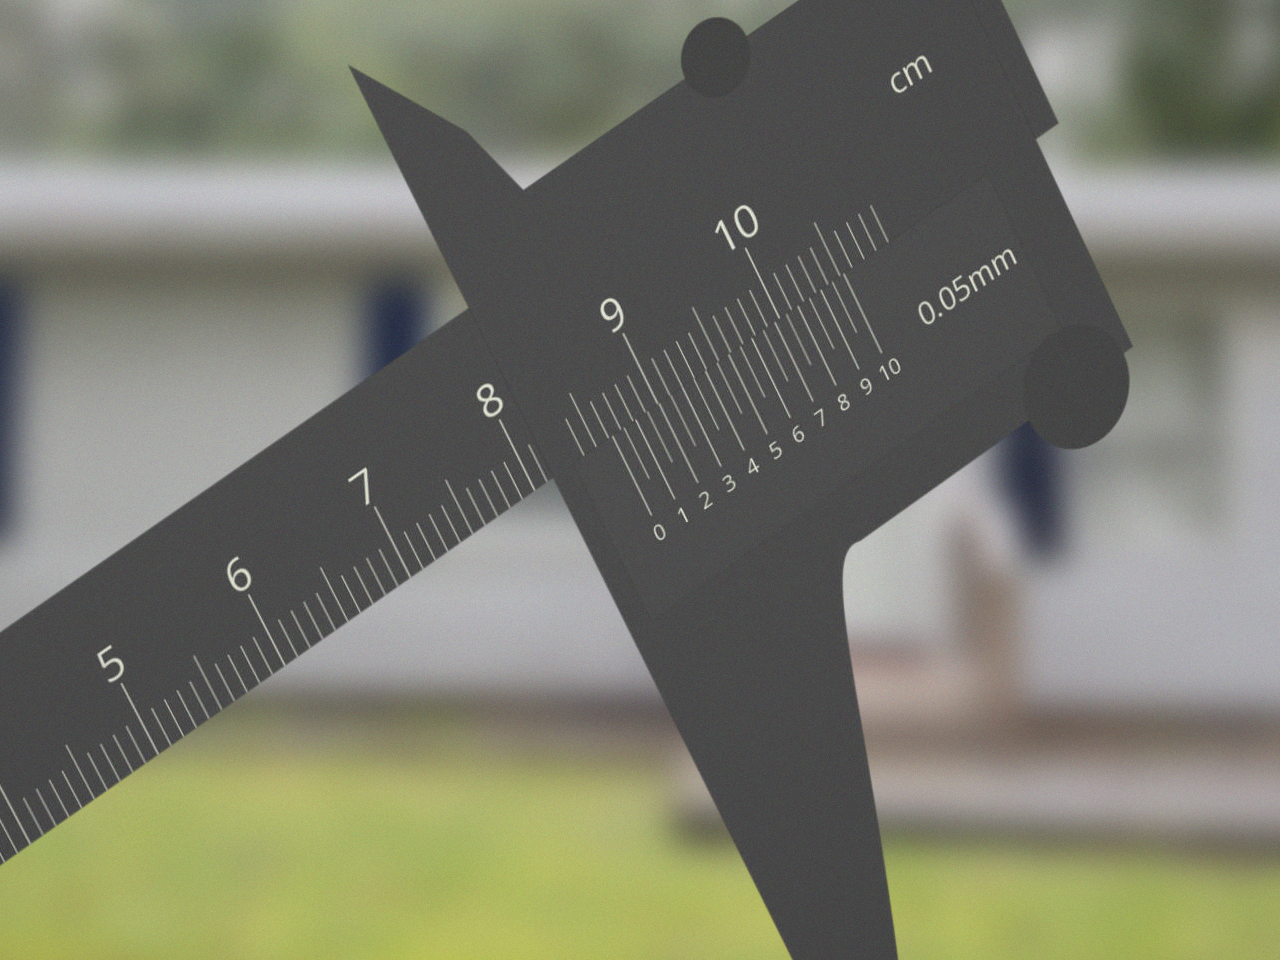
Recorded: 86.3 mm
